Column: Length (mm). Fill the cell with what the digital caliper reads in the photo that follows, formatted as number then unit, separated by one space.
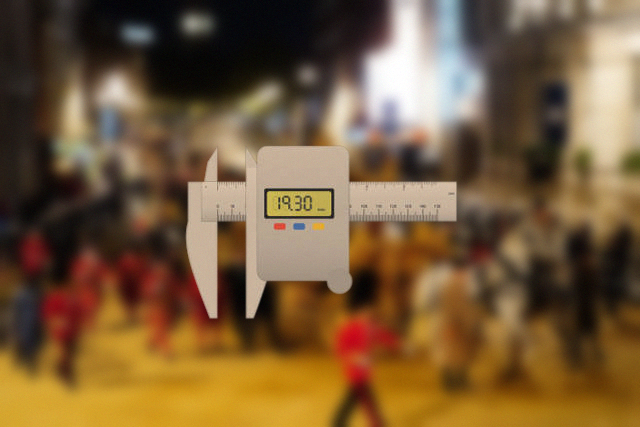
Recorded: 19.30 mm
